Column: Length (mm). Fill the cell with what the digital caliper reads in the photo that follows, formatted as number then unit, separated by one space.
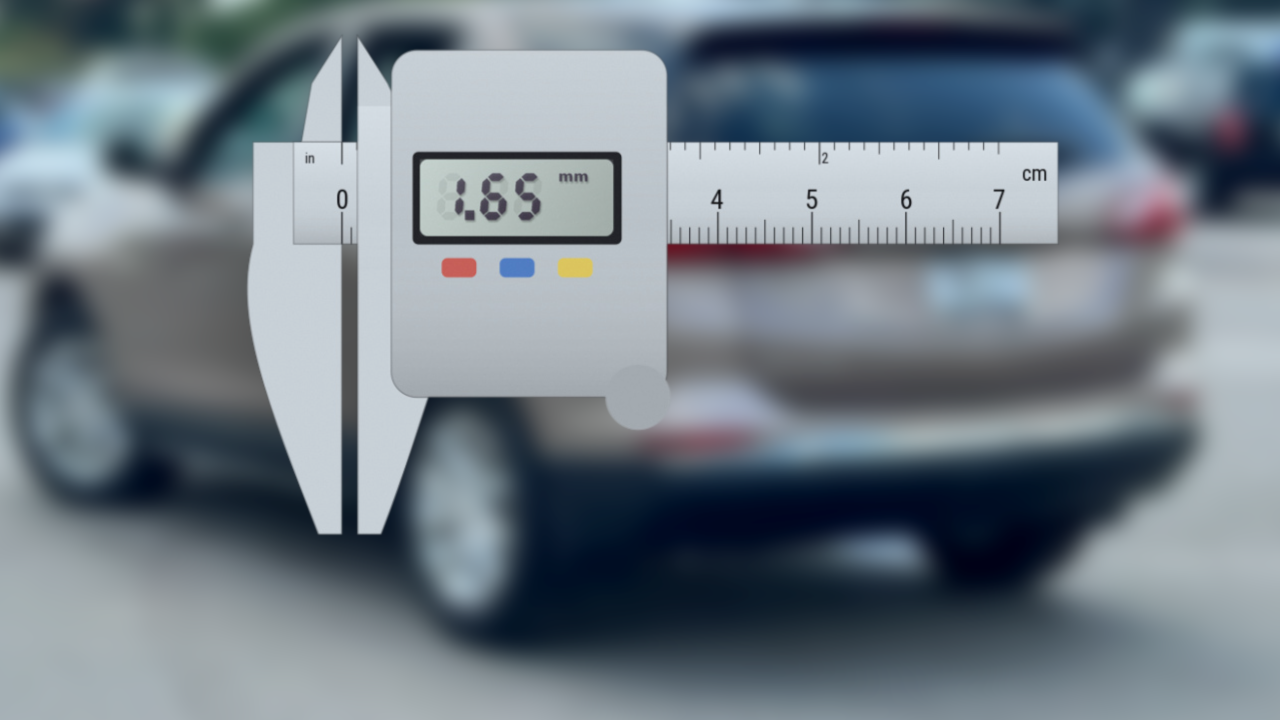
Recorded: 1.65 mm
